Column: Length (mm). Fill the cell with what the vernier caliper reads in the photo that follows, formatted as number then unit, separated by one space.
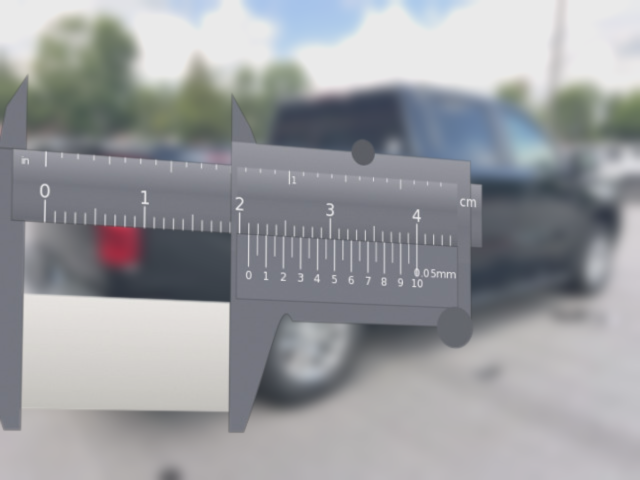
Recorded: 21.0 mm
